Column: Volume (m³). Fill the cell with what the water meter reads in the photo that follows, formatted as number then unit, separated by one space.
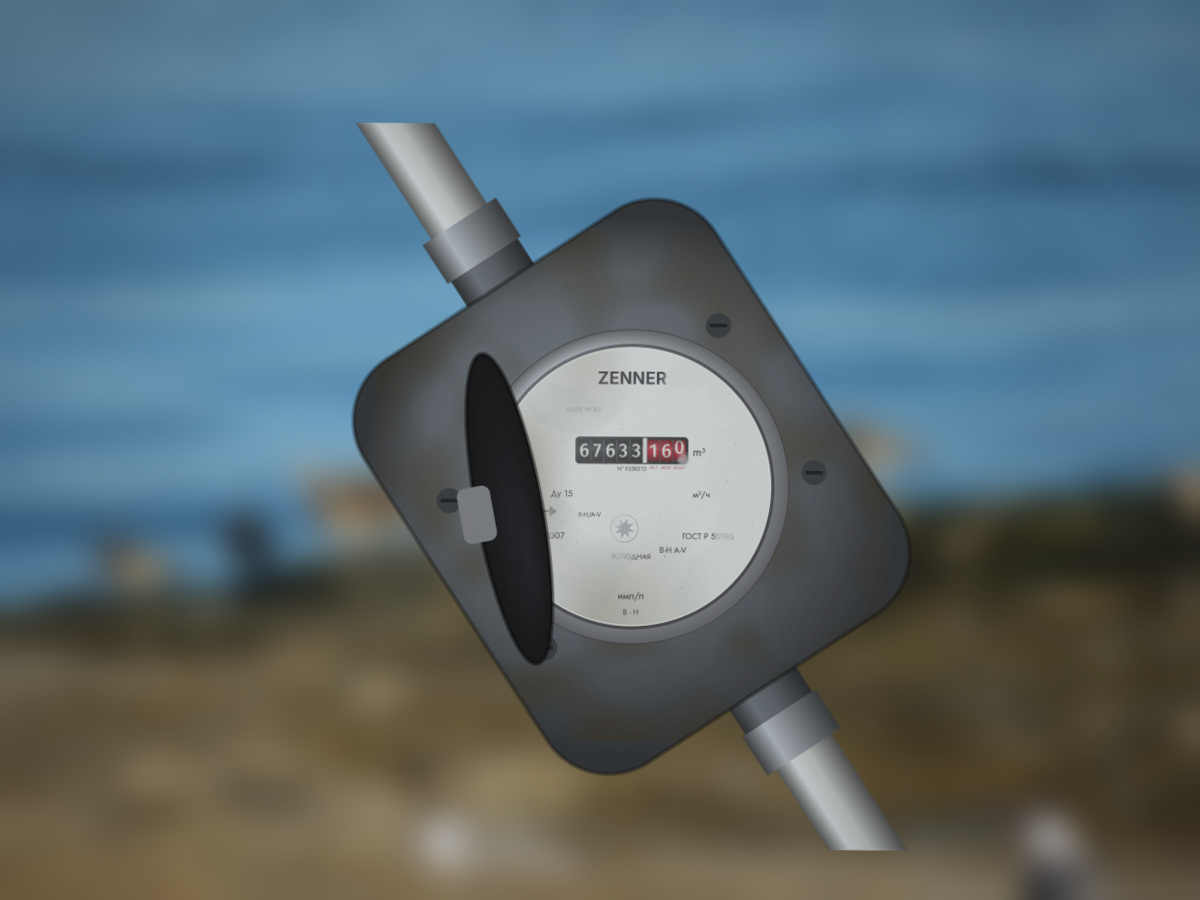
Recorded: 67633.160 m³
